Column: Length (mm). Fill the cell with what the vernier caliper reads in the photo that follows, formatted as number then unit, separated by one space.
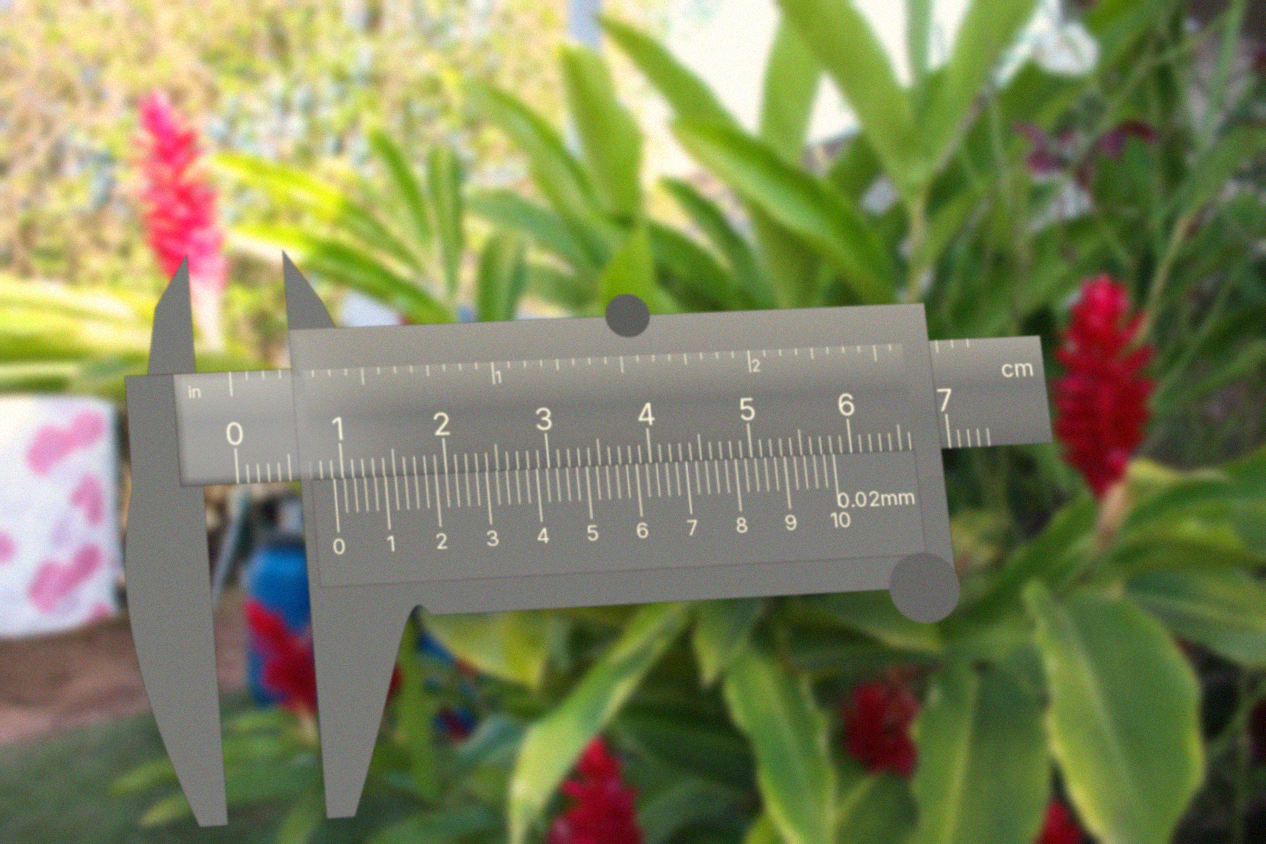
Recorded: 9.2 mm
